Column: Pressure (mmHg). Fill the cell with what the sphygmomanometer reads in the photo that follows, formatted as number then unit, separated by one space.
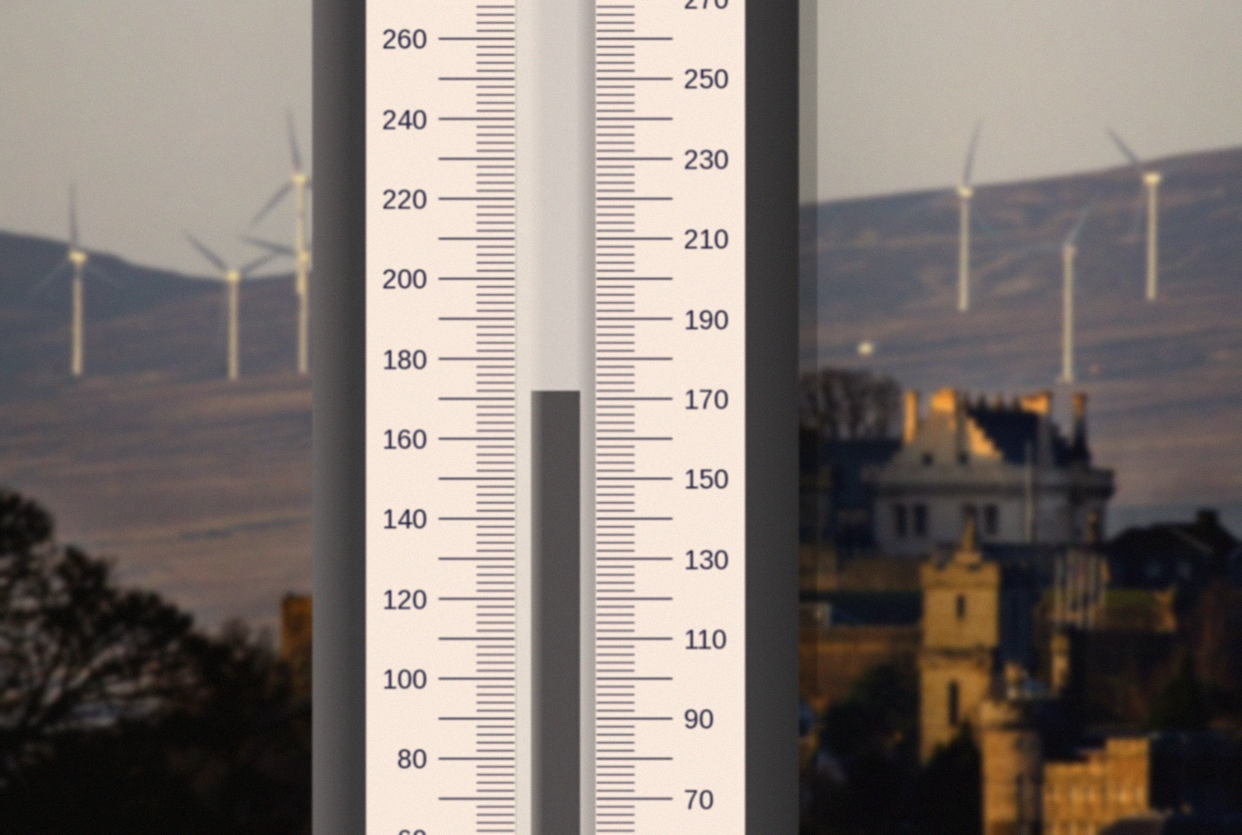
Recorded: 172 mmHg
